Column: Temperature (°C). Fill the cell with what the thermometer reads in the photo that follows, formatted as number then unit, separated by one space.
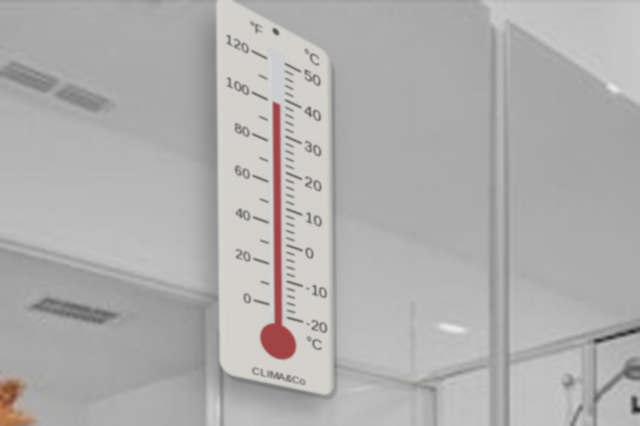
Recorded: 38 °C
